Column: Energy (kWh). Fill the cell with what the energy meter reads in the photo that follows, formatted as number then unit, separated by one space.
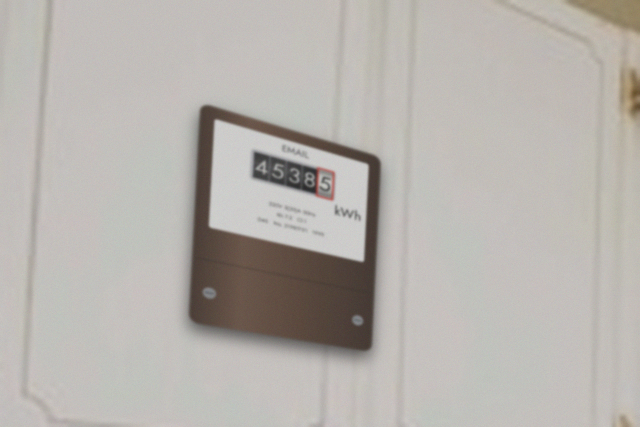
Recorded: 4538.5 kWh
